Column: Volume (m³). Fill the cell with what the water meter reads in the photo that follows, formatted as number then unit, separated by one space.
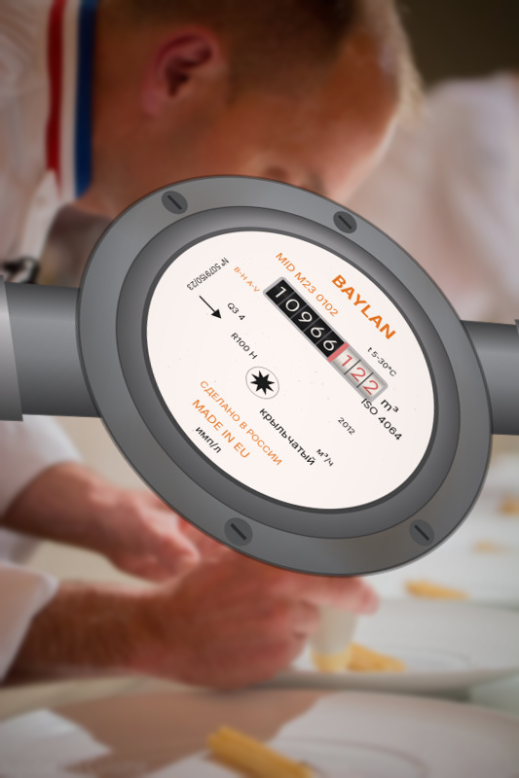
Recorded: 10966.122 m³
